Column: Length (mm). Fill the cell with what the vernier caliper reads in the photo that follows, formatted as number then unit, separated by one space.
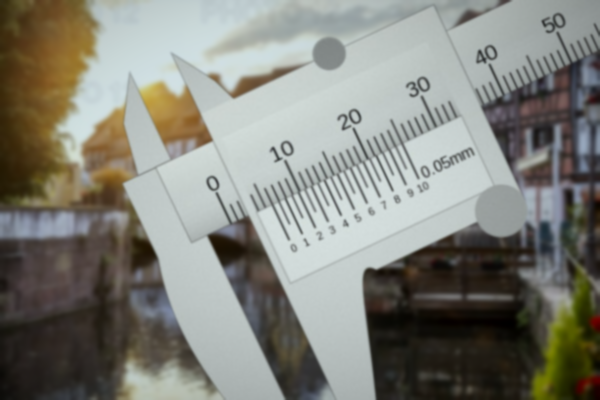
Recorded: 6.0 mm
